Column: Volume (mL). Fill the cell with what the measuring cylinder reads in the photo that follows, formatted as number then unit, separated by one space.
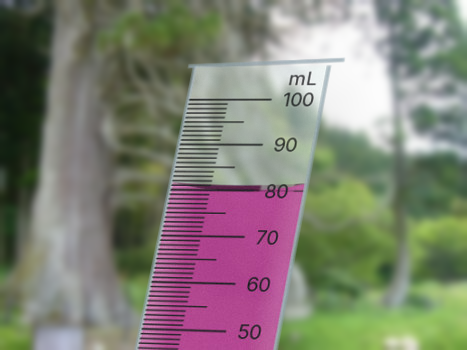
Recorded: 80 mL
